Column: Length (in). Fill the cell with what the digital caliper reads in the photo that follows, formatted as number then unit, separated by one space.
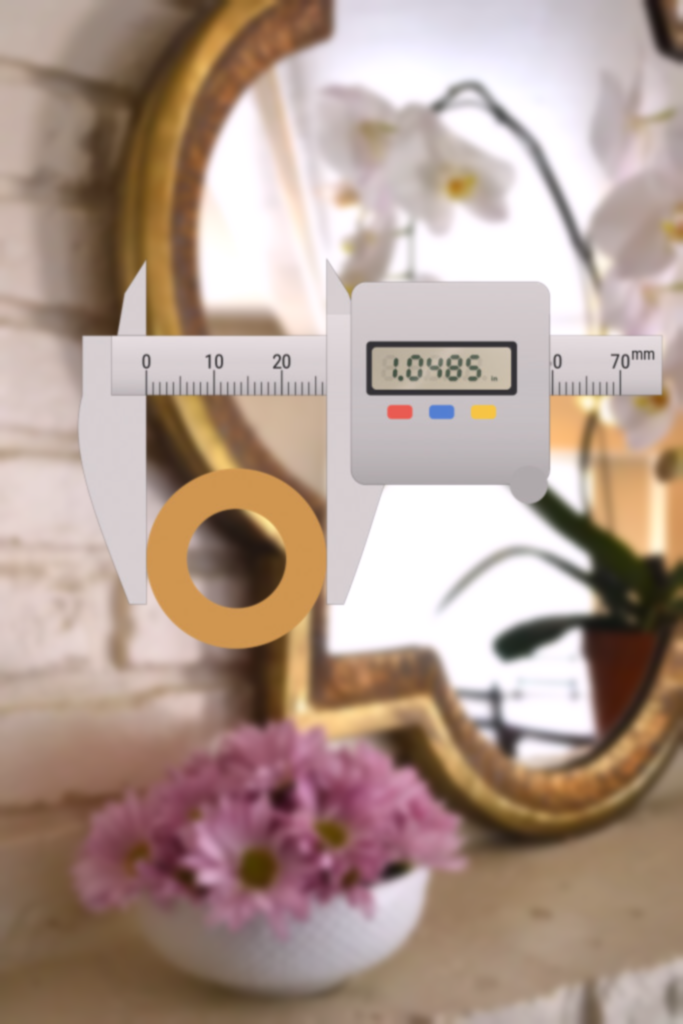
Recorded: 1.0485 in
